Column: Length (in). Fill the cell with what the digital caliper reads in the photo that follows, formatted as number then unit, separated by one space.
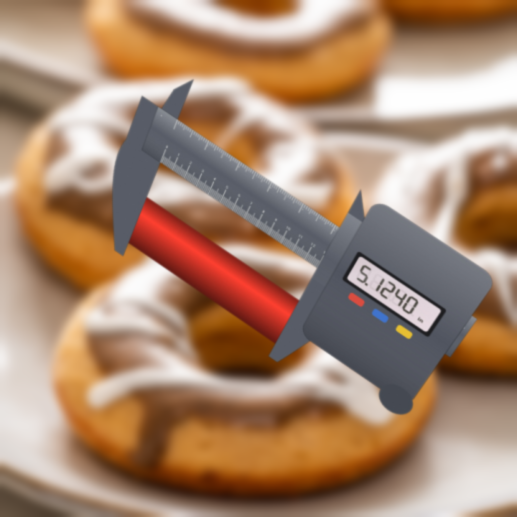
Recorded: 5.1240 in
